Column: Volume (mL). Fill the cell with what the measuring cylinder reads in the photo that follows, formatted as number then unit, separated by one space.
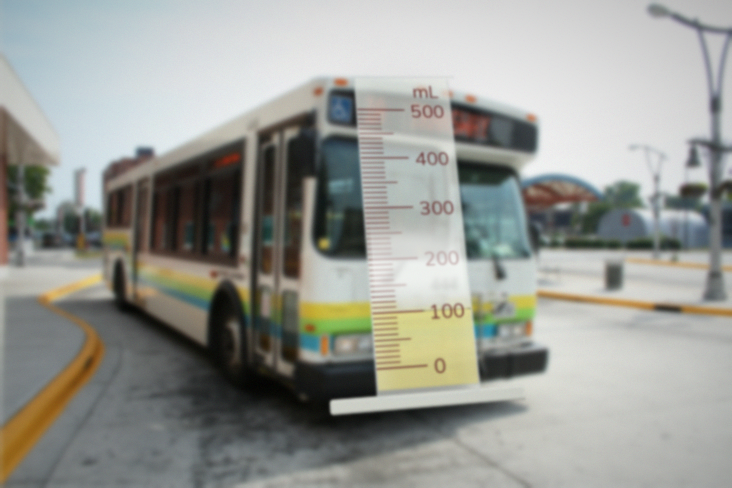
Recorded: 100 mL
